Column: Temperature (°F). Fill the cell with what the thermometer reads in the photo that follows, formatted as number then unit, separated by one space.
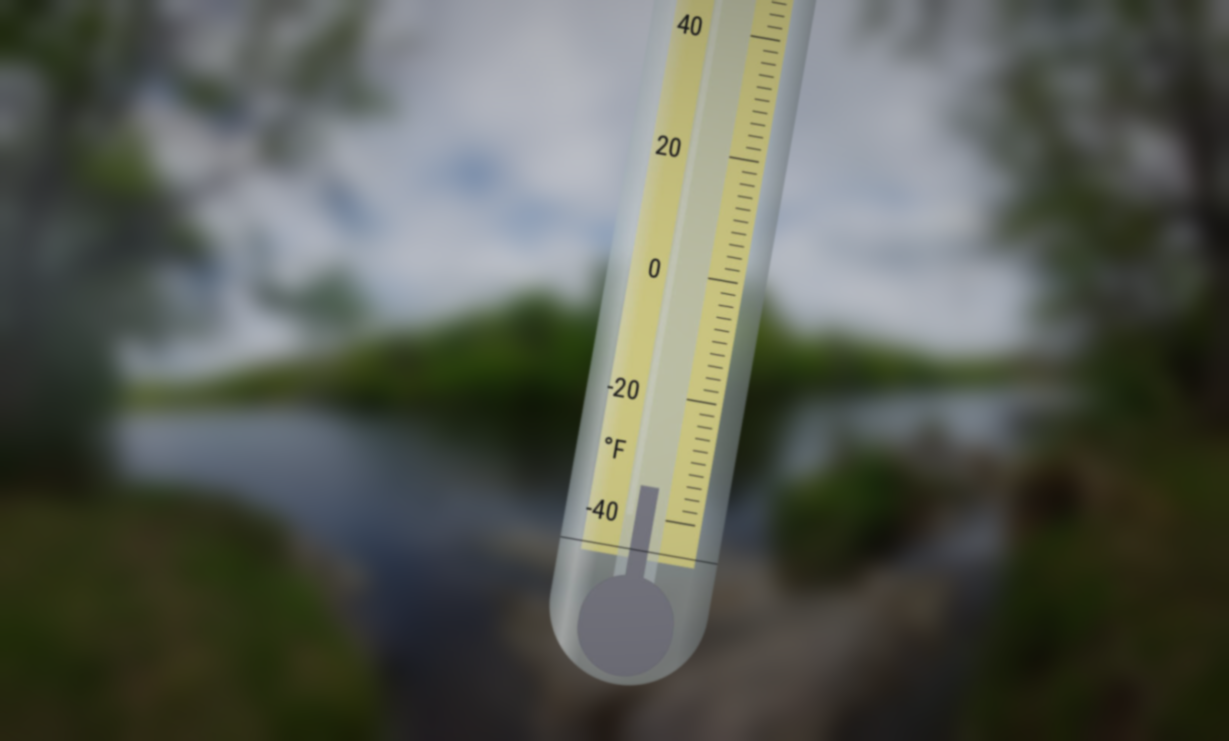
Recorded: -35 °F
